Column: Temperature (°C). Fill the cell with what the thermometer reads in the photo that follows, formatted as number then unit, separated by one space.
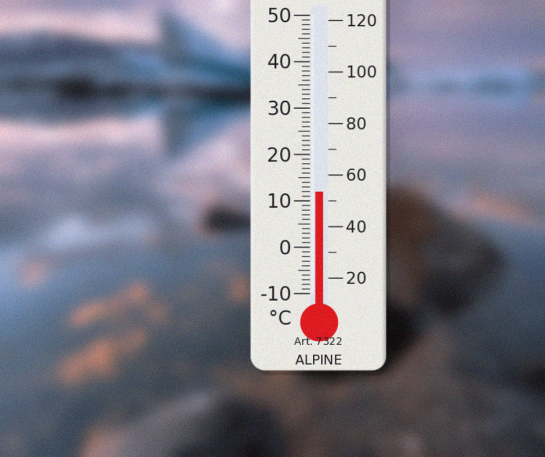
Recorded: 12 °C
